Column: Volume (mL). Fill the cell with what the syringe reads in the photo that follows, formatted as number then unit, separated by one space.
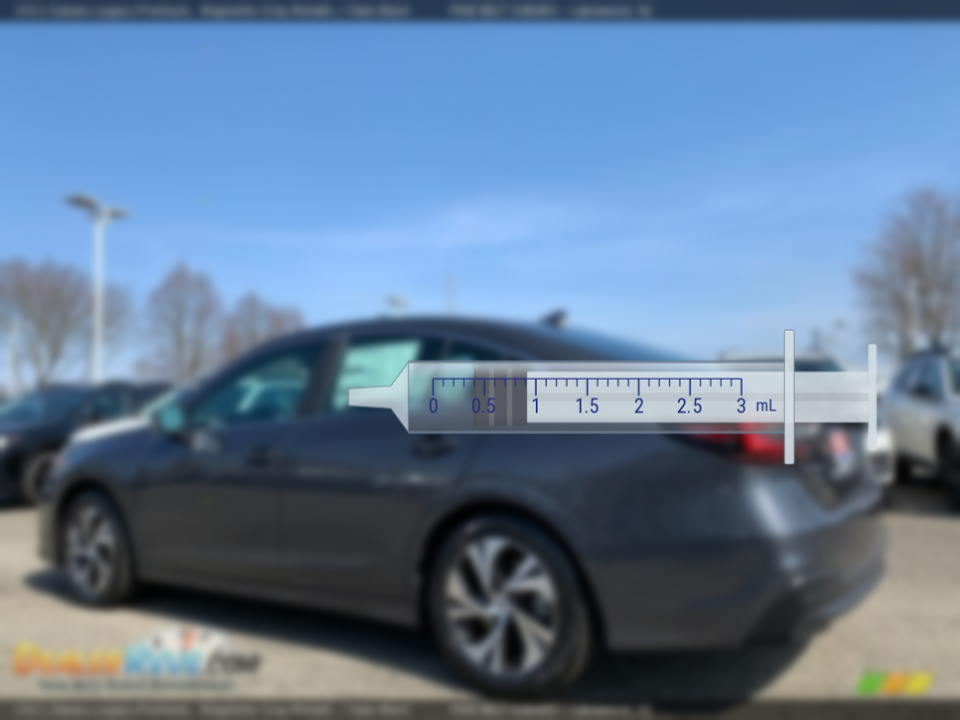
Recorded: 0.4 mL
